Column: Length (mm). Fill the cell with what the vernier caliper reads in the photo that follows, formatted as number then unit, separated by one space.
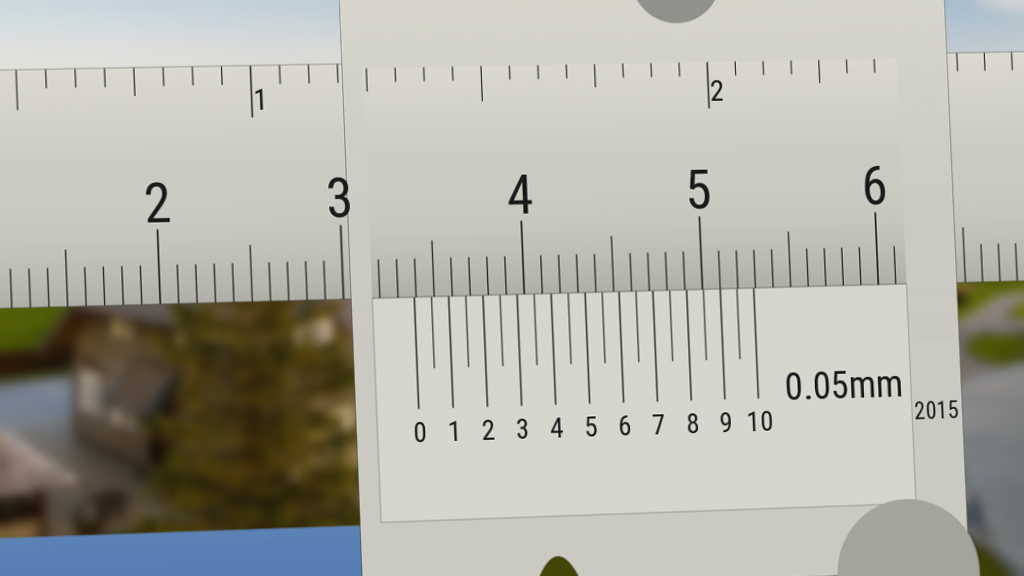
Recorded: 33.9 mm
